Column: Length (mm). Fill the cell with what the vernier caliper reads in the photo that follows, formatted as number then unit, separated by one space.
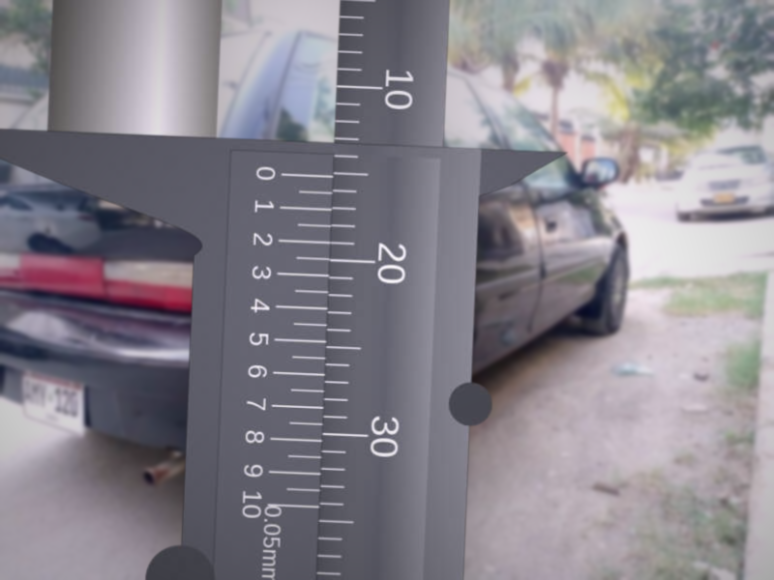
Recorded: 15.2 mm
